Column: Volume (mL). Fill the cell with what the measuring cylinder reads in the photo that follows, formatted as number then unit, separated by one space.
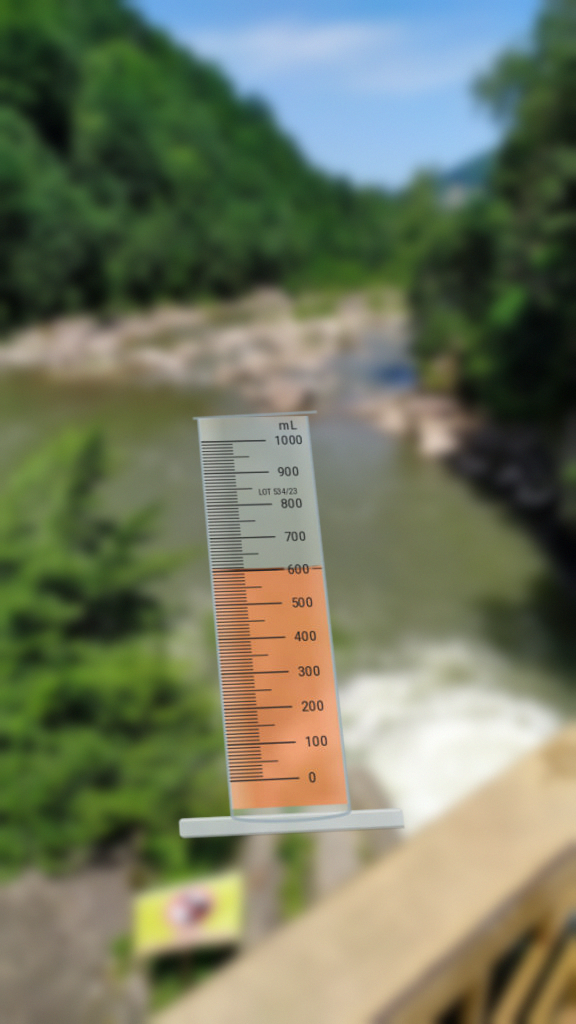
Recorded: 600 mL
